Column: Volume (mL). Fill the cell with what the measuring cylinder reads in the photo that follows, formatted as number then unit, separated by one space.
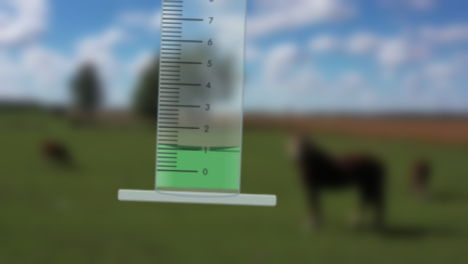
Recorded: 1 mL
